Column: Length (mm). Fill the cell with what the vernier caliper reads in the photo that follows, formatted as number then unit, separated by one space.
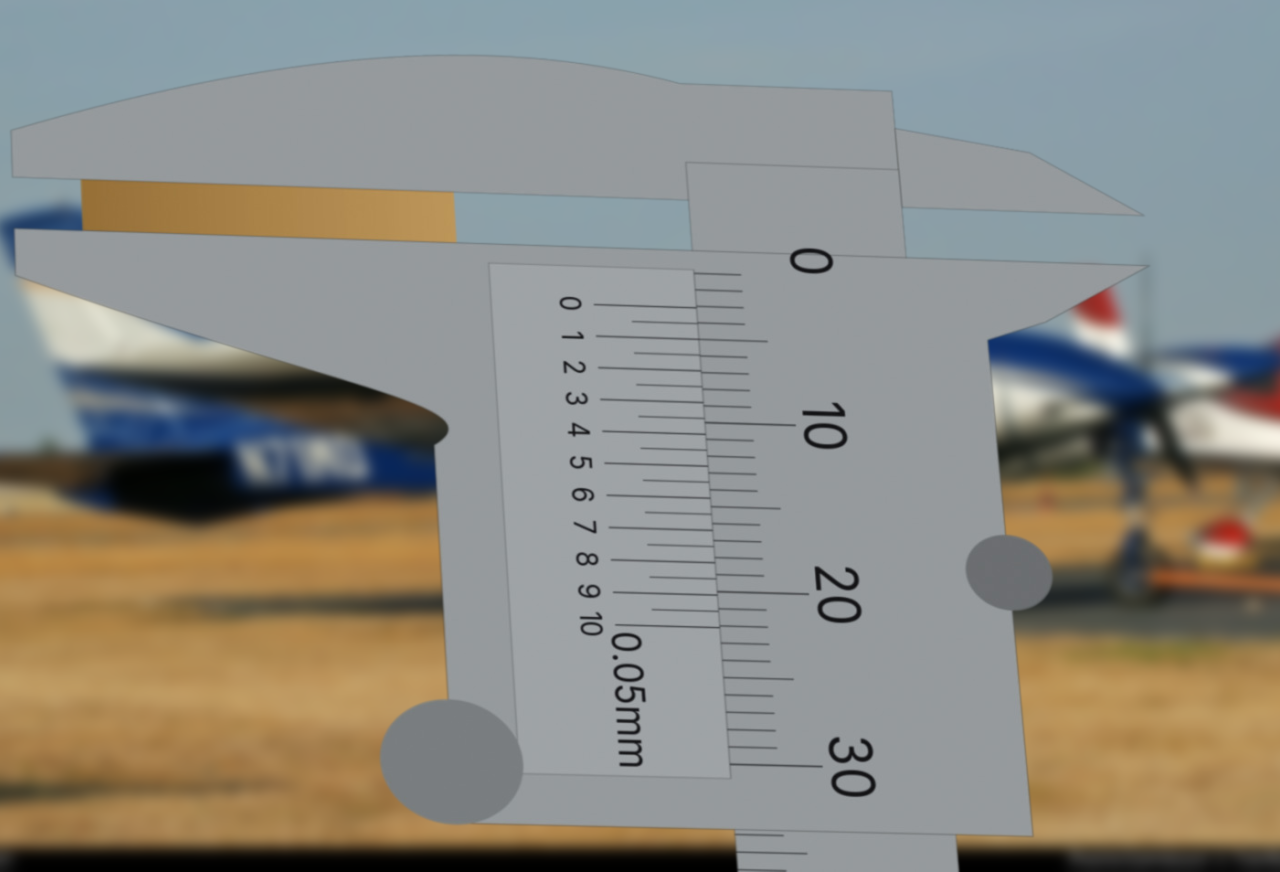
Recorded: 3.1 mm
